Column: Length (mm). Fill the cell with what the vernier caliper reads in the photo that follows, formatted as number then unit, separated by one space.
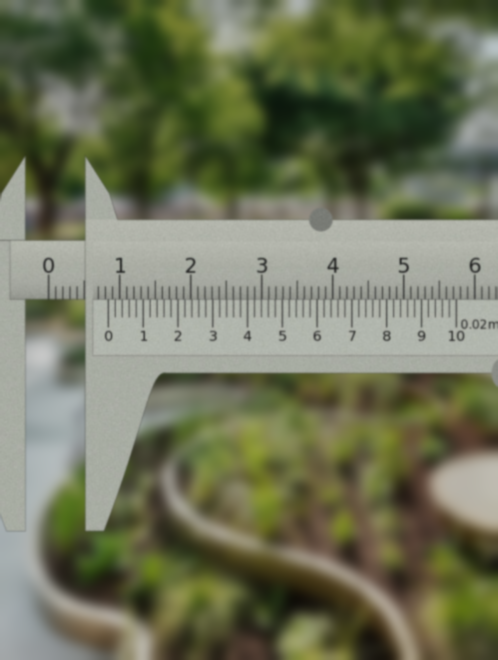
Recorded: 8.4 mm
